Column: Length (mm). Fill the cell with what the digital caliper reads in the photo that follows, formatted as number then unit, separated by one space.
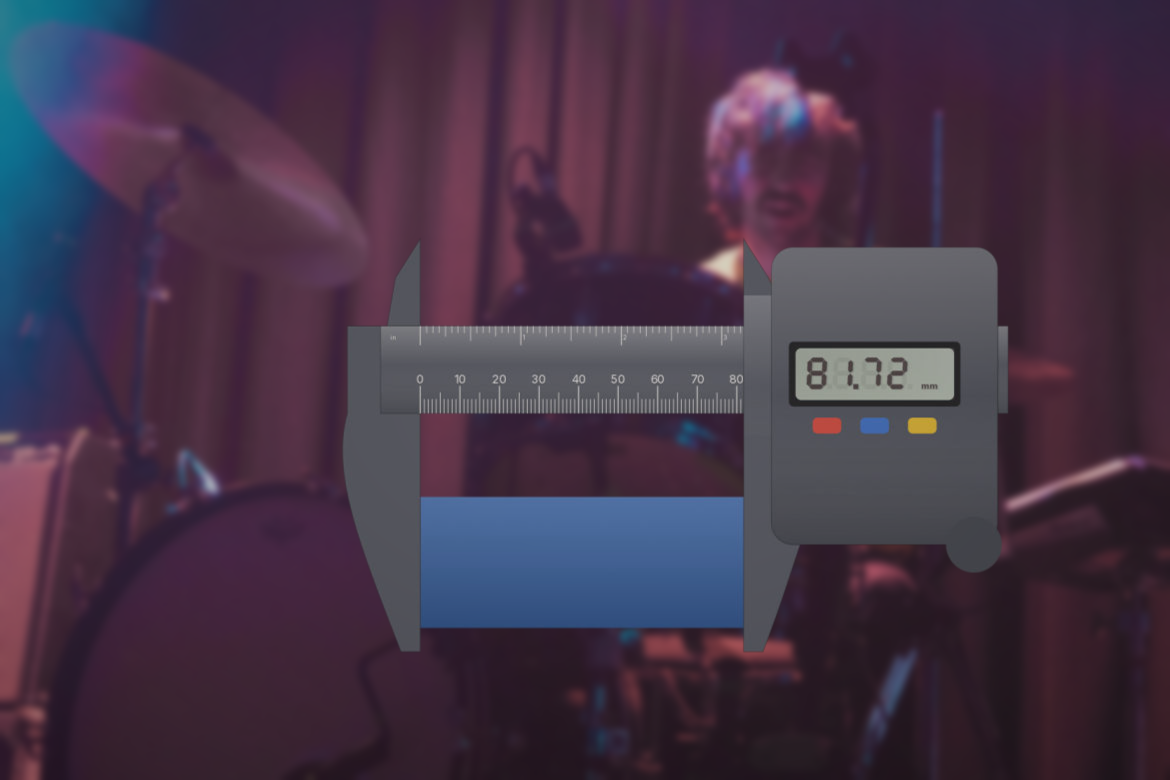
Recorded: 81.72 mm
